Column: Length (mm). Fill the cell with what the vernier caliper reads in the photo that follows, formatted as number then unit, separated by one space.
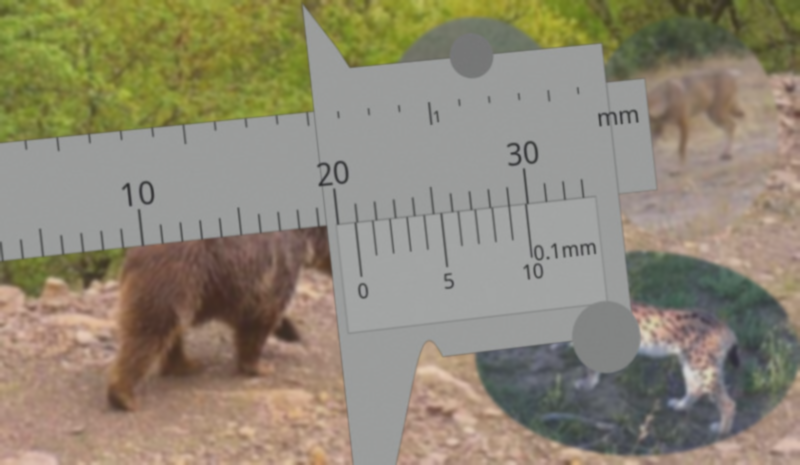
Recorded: 20.9 mm
